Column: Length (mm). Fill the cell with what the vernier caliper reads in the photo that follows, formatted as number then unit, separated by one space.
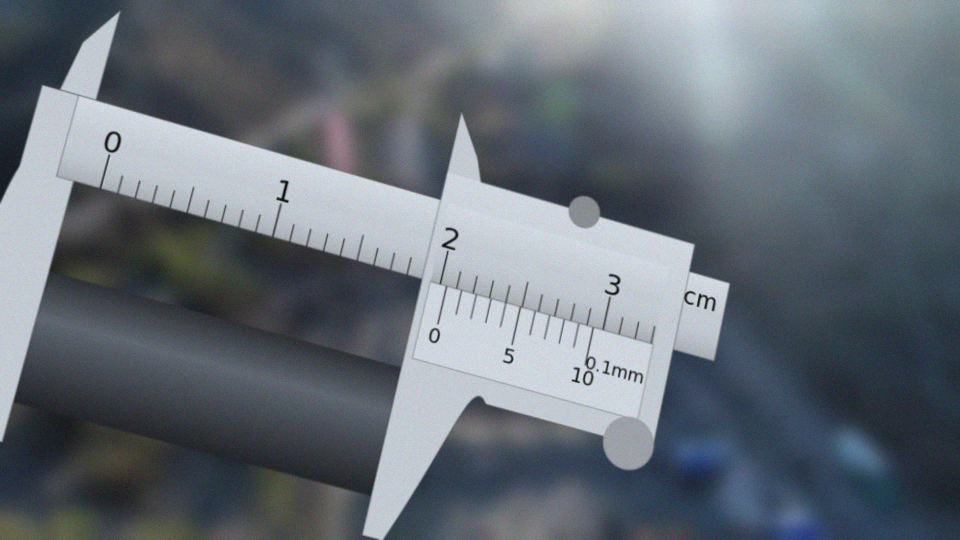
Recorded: 20.4 mm
